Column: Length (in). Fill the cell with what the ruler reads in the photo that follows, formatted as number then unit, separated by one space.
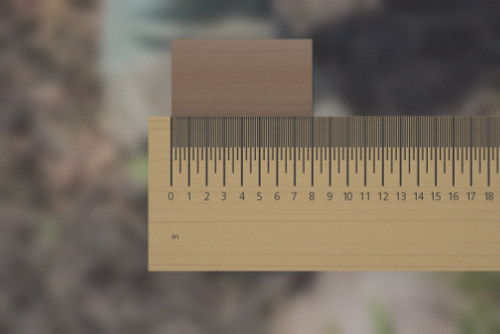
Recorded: 8 in
